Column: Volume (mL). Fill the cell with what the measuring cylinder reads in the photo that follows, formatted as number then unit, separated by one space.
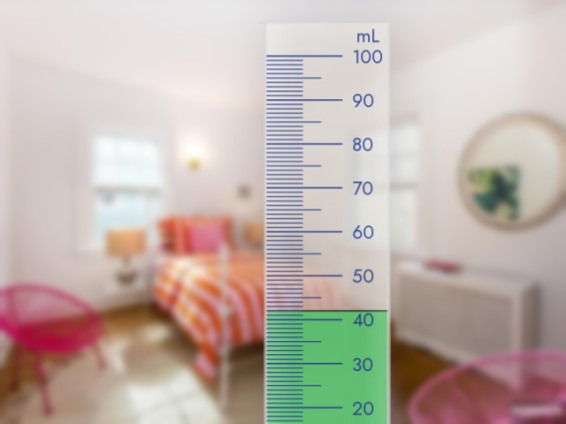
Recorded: 42 mL
